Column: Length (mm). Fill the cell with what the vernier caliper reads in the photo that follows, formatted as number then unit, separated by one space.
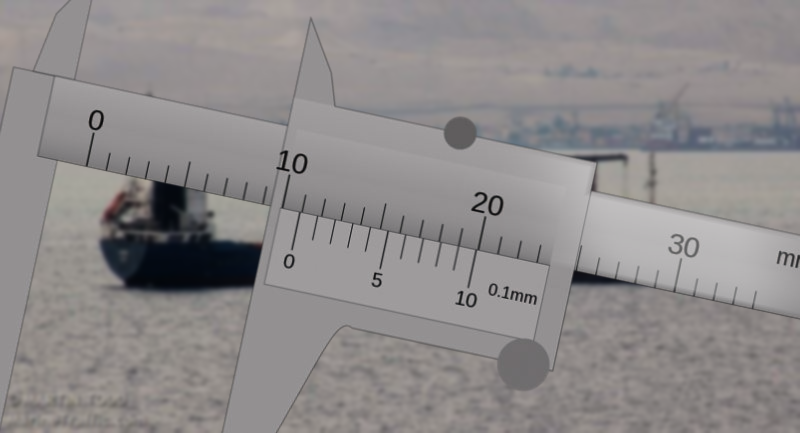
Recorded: 10.9 mm
